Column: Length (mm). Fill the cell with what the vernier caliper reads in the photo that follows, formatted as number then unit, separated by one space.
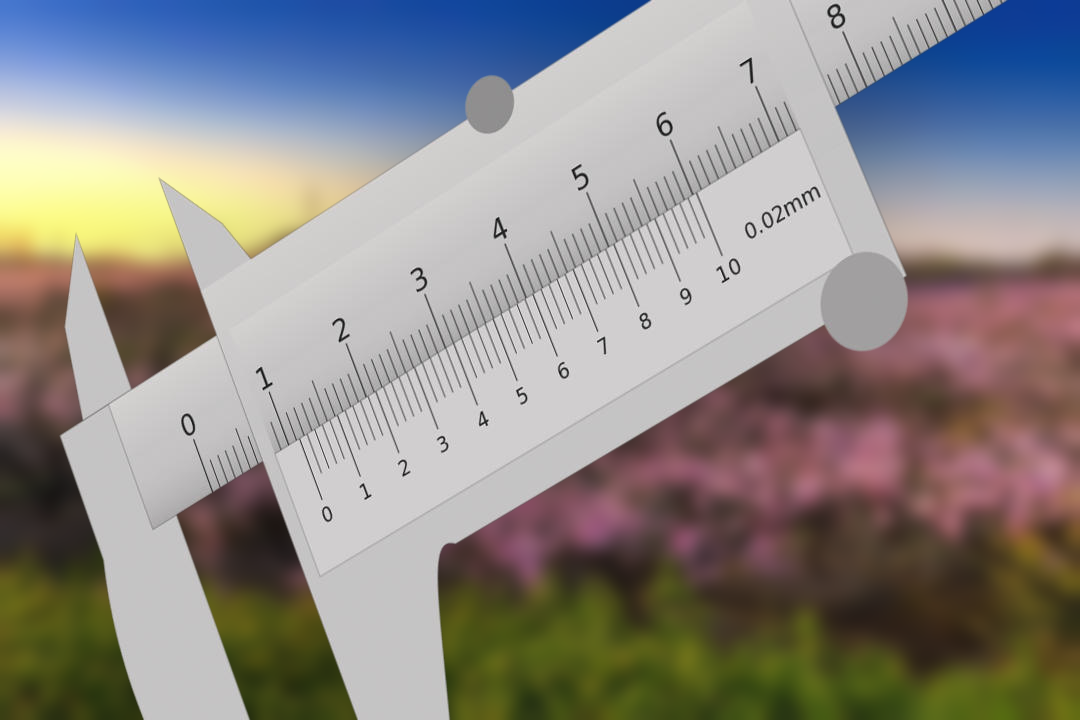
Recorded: 11.4 mm
